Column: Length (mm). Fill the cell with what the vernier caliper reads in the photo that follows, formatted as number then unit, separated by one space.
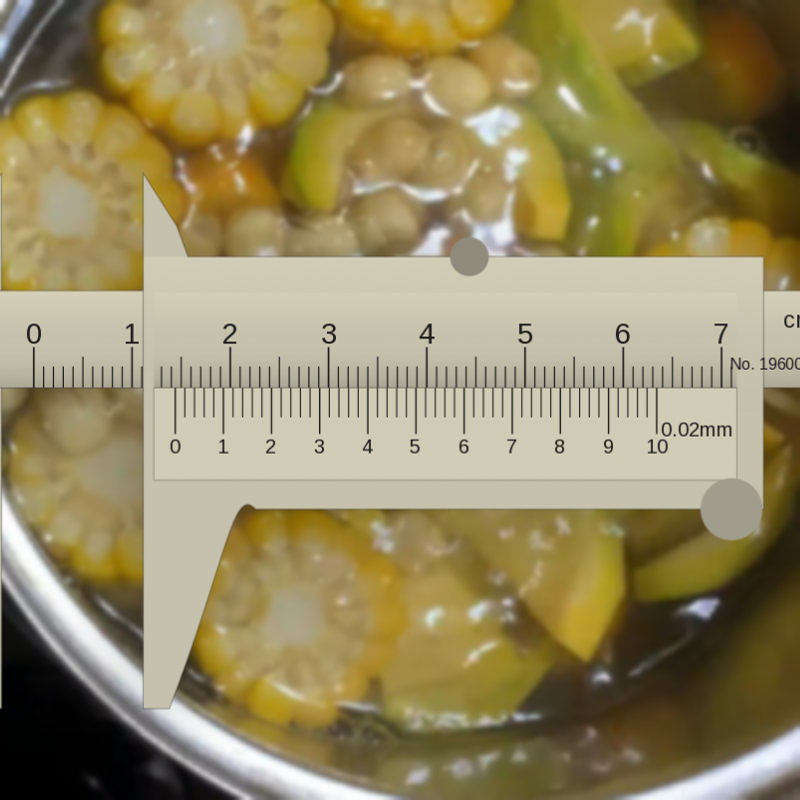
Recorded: 14.4 mm
